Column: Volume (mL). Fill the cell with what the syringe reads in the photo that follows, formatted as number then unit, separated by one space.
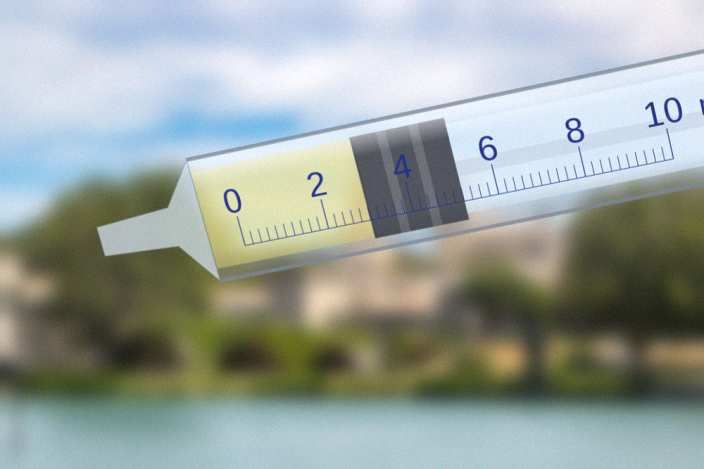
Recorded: 3 mL
